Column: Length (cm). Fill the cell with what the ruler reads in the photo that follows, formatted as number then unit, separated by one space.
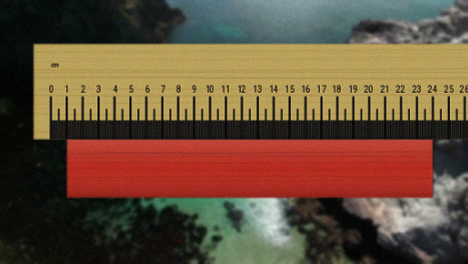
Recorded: 23 cm
